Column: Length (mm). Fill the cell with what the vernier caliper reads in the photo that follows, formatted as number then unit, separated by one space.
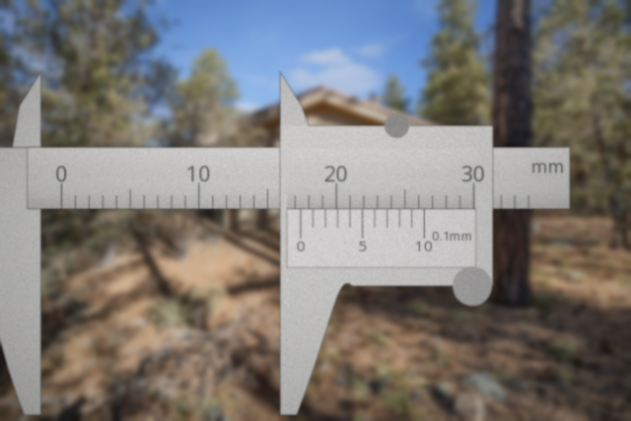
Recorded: 17.4 mm
